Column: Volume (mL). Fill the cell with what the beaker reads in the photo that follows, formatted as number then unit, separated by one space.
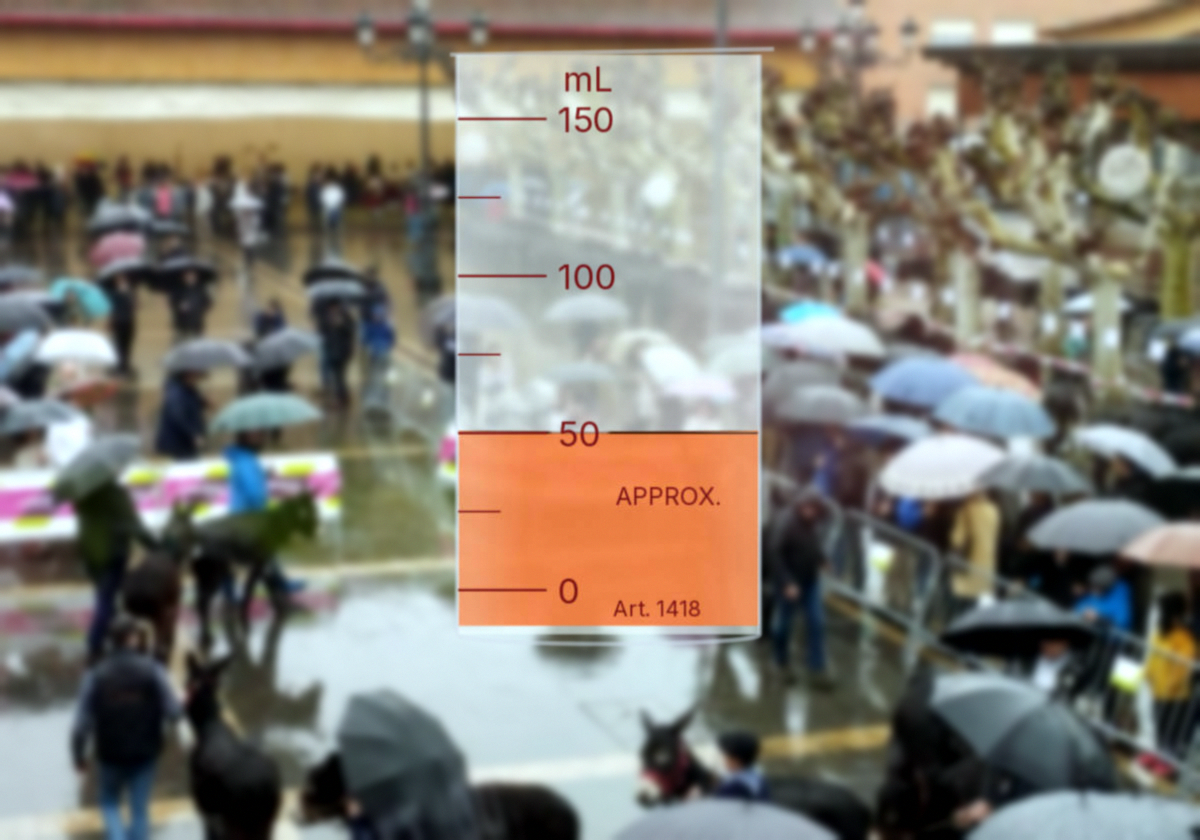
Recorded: 50 mL
